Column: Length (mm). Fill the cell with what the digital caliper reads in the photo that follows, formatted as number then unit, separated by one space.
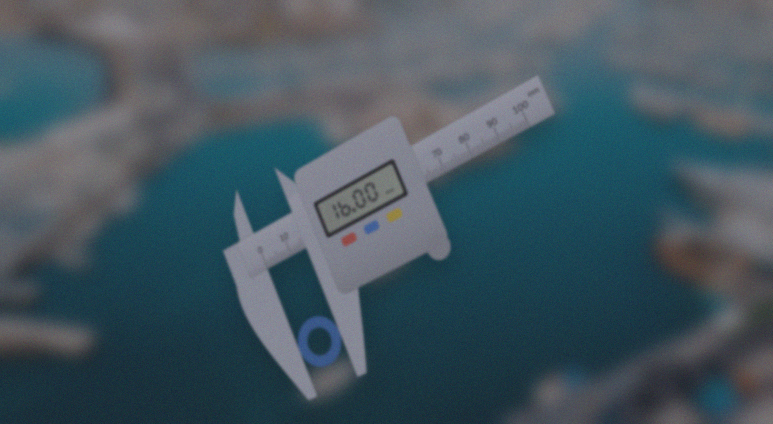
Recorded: 16.00 mm
